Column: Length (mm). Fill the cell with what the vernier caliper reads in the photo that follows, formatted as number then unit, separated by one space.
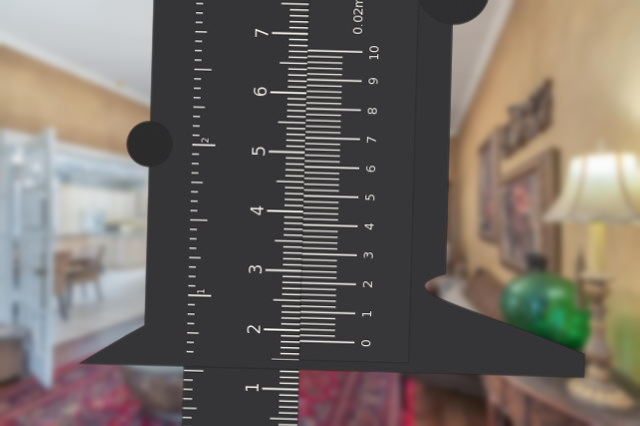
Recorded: 18.2 mm
